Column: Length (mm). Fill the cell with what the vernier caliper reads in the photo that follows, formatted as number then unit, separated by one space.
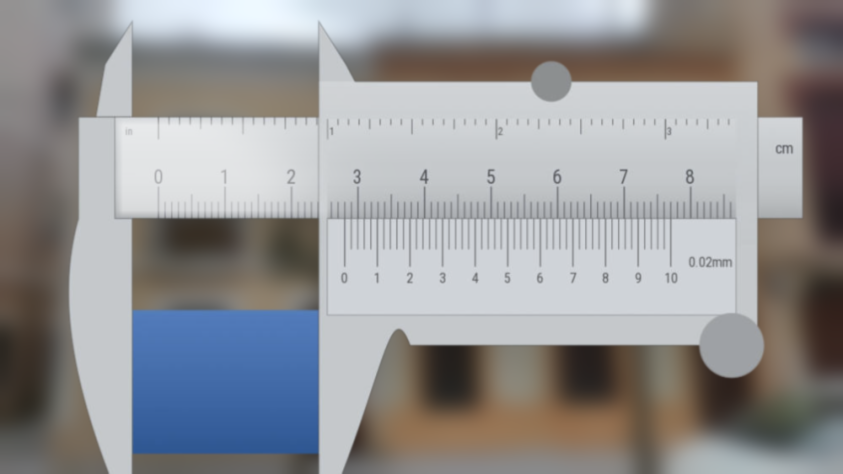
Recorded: 28.0 mm
